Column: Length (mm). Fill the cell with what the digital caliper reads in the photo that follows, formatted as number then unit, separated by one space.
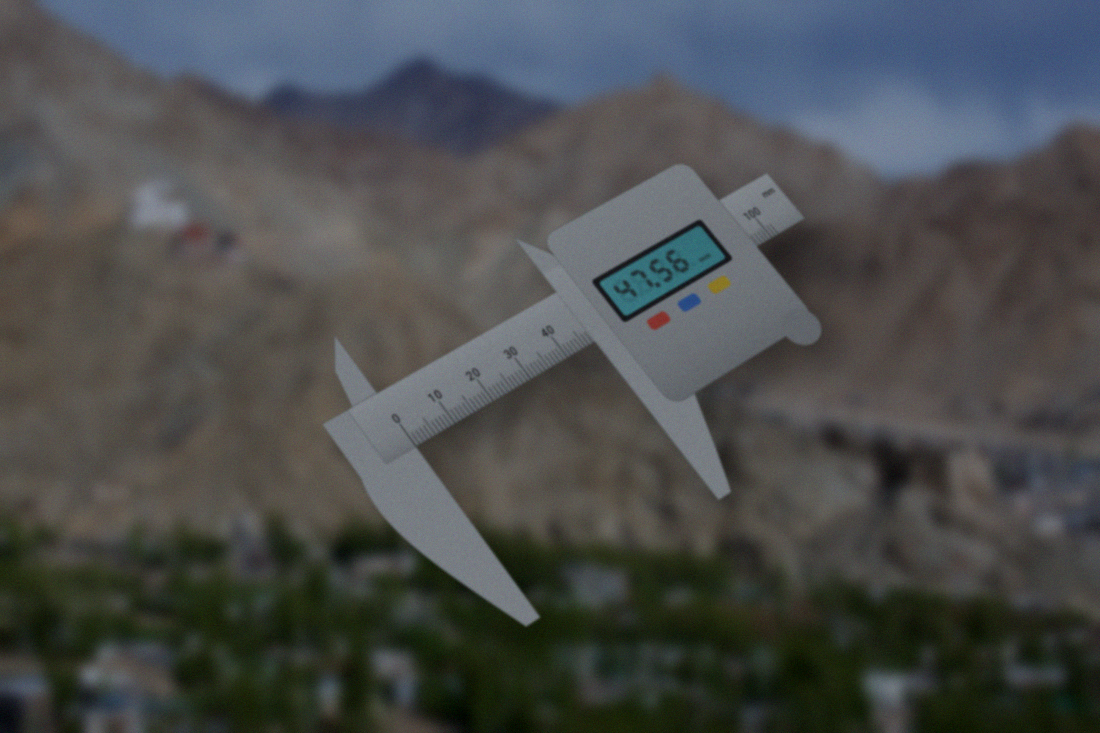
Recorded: 47.56 mm
